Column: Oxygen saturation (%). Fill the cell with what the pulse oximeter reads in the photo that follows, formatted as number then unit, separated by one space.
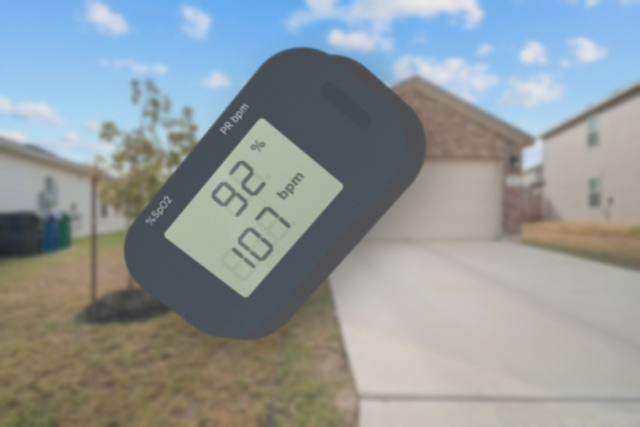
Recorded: 92 %
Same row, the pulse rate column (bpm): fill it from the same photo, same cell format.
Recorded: 107 bpm
